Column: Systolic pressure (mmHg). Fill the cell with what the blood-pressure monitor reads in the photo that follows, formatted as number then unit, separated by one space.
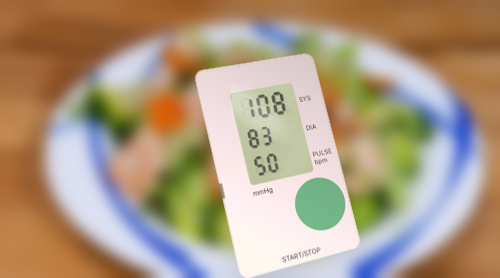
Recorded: 108 mmHg
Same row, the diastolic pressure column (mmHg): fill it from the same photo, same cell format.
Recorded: 83 mmHg
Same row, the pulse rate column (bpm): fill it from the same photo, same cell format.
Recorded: 50 bpm
